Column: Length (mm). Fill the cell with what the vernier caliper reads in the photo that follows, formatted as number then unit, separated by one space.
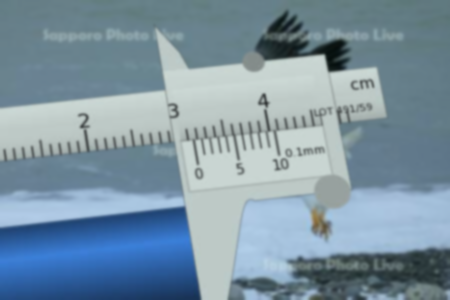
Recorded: 31.6 mm
